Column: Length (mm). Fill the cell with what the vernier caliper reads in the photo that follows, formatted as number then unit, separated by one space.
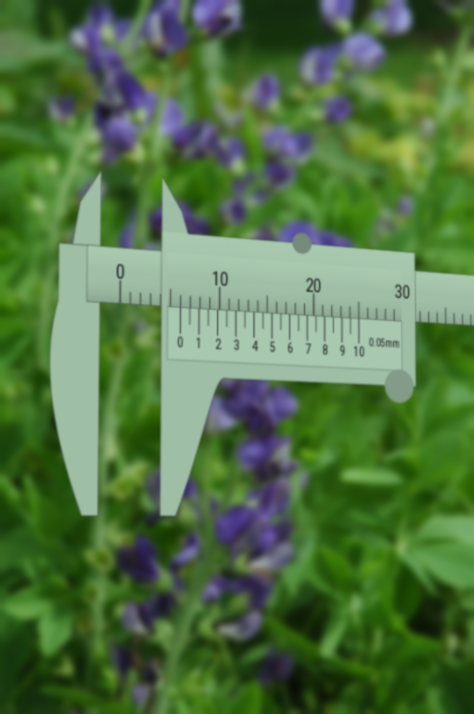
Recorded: 6.0 mm
